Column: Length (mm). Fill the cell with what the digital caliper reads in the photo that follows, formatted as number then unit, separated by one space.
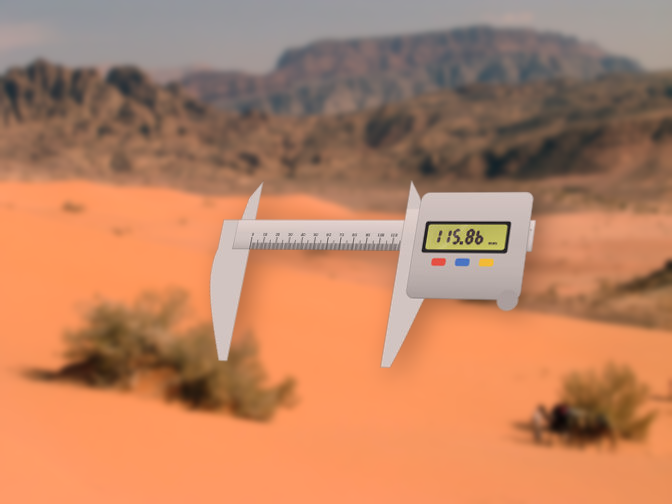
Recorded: 115.86 mm
